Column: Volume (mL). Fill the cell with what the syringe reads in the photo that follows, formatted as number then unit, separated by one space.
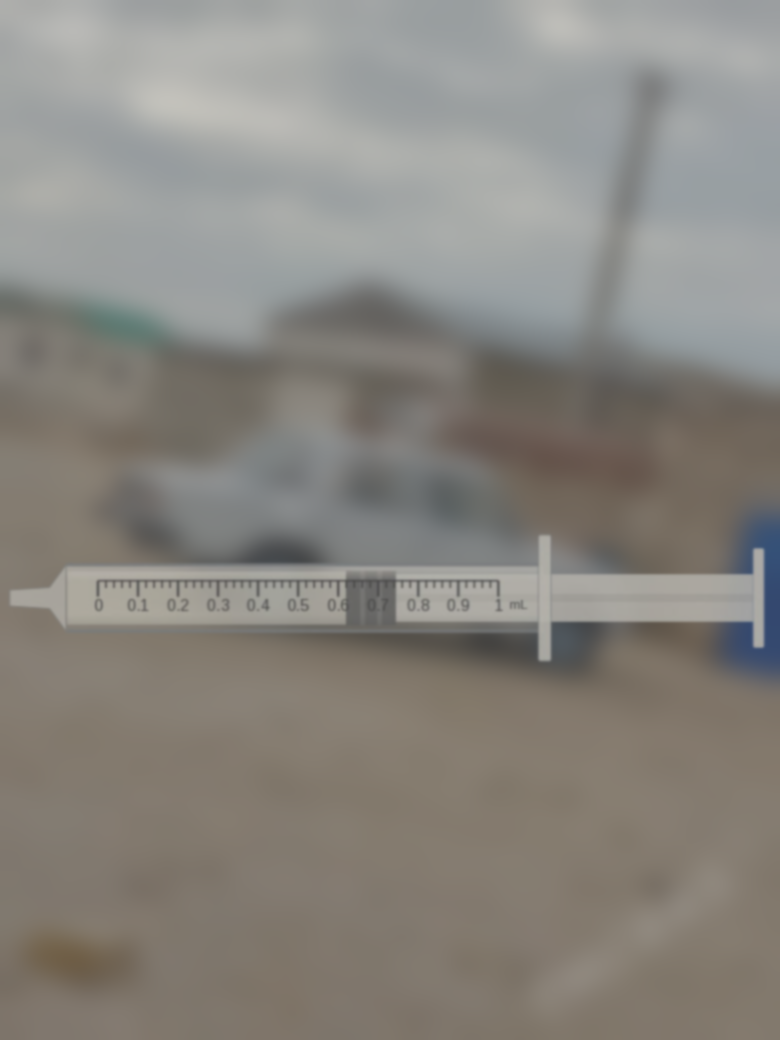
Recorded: 0.62 mL
